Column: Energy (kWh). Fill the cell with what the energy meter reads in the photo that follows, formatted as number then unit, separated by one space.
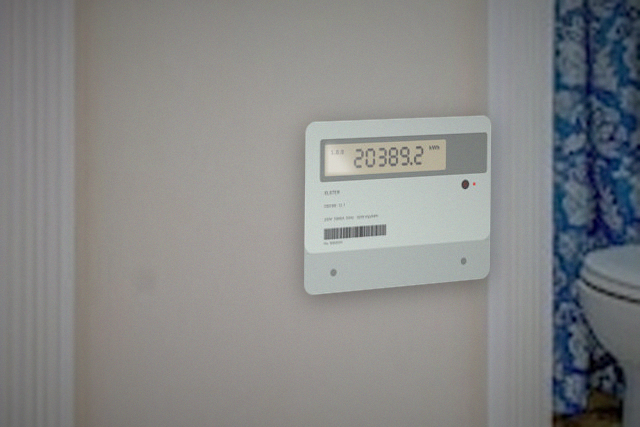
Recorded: 20389.2 kWh
